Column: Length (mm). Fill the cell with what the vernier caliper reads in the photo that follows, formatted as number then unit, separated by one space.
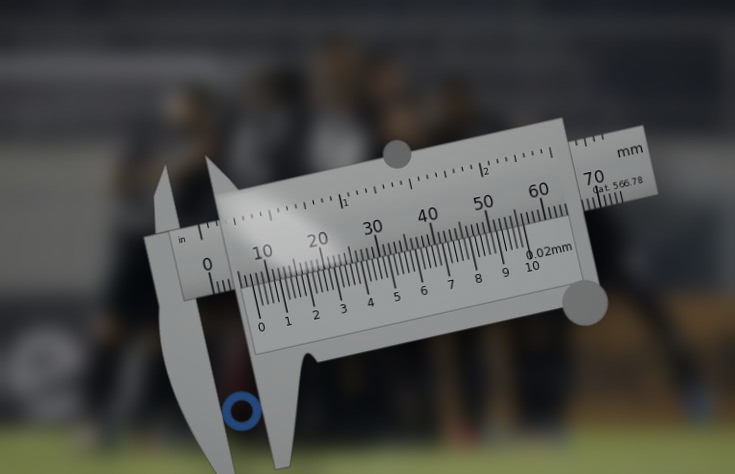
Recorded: 7.0 mm
